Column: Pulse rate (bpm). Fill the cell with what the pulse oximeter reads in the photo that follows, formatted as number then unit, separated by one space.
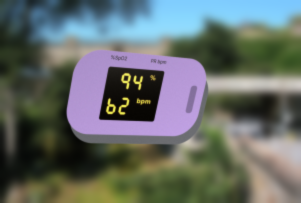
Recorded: 62 bpm
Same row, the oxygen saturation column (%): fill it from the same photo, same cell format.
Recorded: 94 %
